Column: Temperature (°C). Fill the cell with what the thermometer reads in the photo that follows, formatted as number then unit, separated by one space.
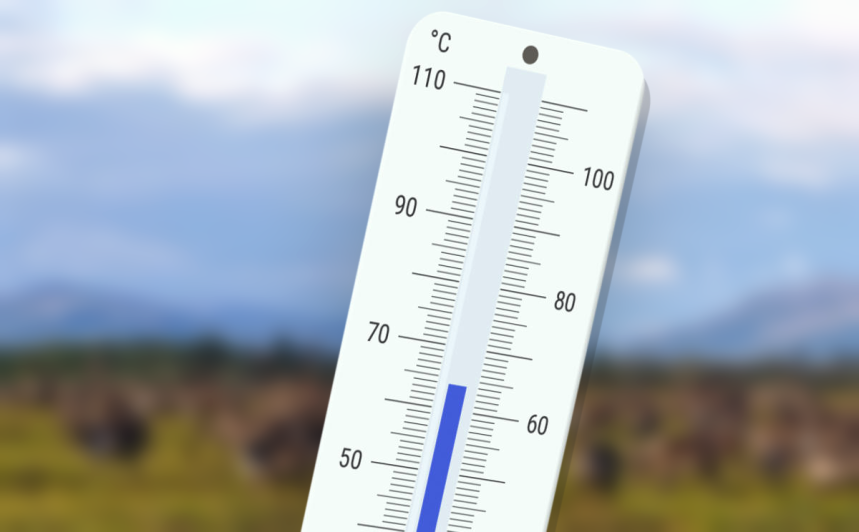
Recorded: 64 °C
